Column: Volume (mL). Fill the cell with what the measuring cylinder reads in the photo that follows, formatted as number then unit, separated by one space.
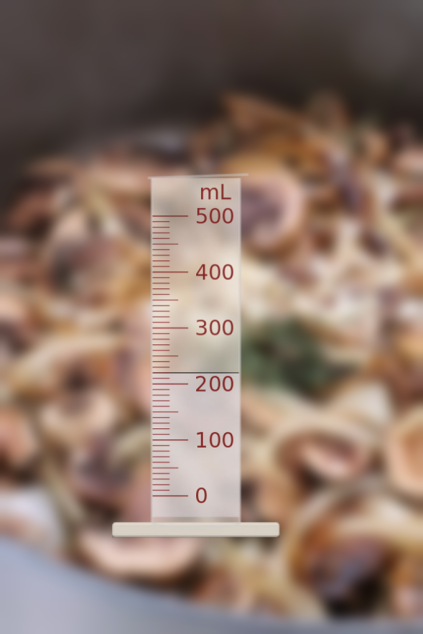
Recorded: 220 mL
